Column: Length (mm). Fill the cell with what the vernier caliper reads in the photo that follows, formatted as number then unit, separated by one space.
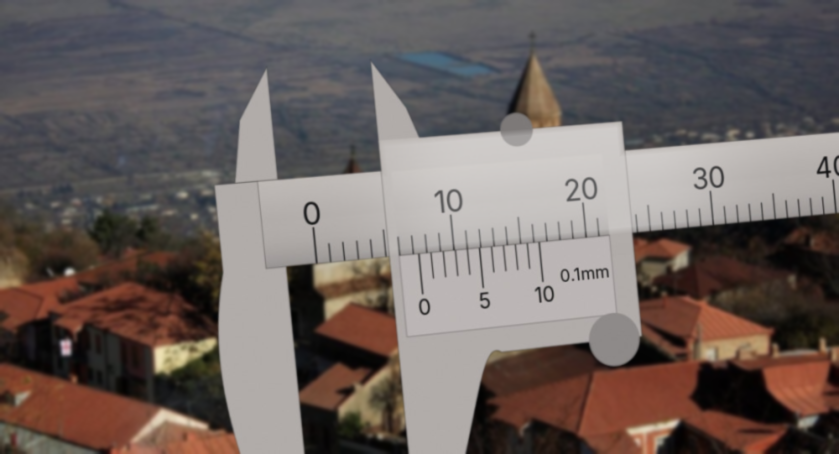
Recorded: 7.4 mm
